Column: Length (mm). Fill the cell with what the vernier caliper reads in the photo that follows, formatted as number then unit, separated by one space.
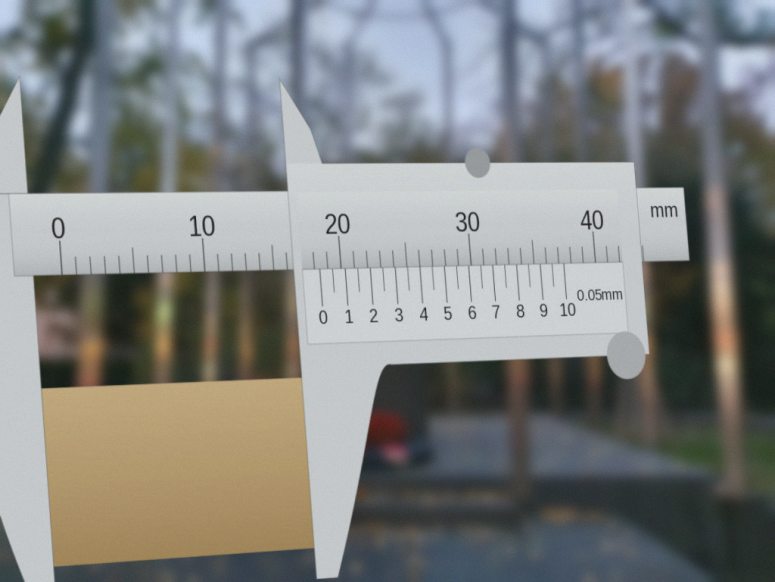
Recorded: 18.4 mm
